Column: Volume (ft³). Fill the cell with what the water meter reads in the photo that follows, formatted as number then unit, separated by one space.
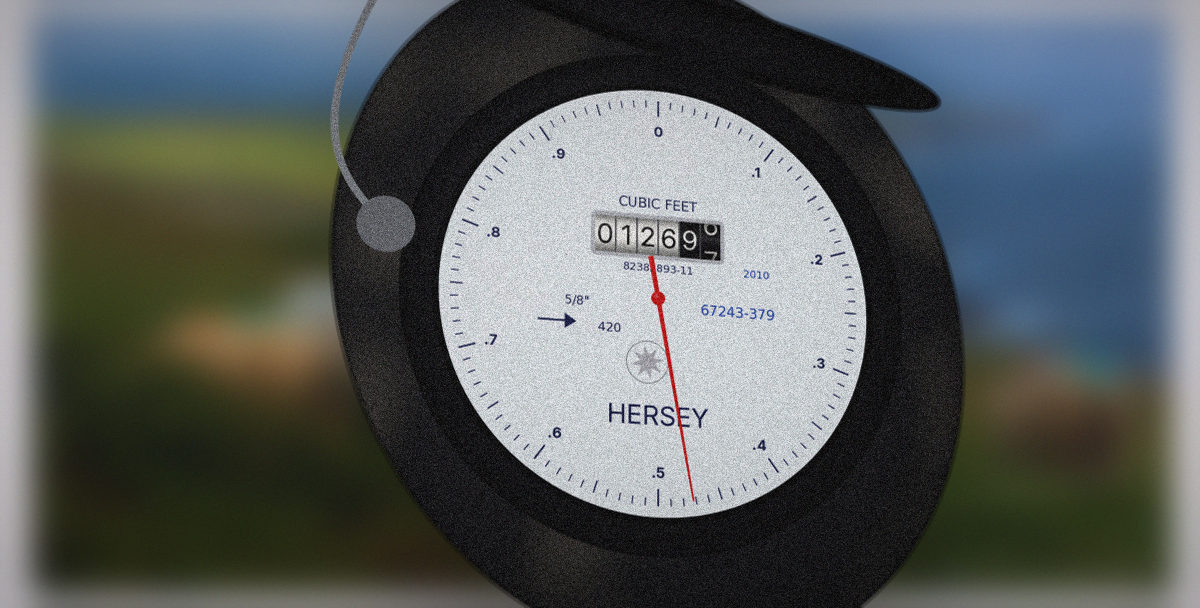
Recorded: 12696.47 ft³
